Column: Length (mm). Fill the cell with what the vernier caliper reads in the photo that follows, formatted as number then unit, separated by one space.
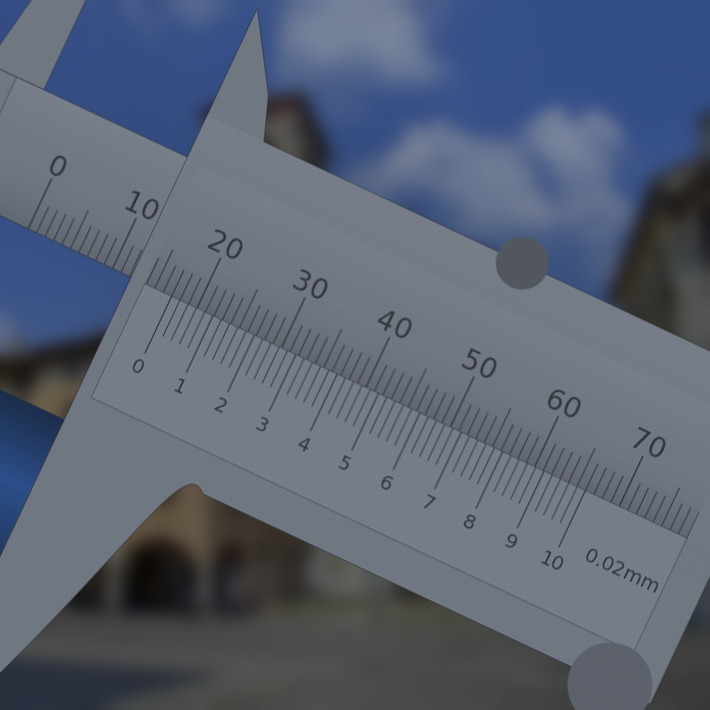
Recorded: 17.0 mm
